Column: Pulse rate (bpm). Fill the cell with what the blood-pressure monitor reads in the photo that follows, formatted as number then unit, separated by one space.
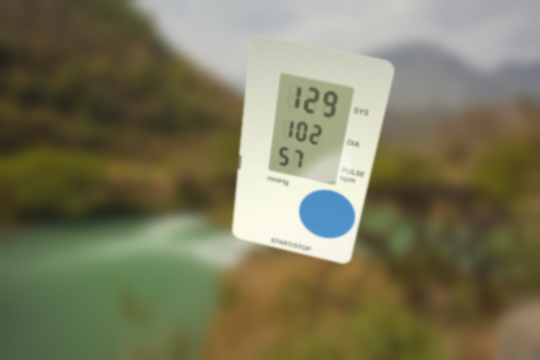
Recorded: 57 bpm
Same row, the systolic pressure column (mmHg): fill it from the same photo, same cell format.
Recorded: 129 mmHg
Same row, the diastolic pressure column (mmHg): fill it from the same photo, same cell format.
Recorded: 102 mmHg
